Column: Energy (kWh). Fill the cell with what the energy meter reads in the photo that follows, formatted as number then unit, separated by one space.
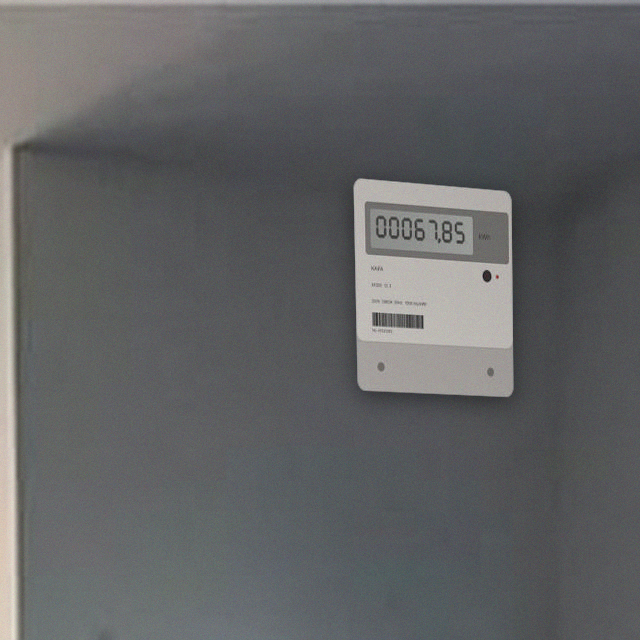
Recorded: 67.85 kWh
